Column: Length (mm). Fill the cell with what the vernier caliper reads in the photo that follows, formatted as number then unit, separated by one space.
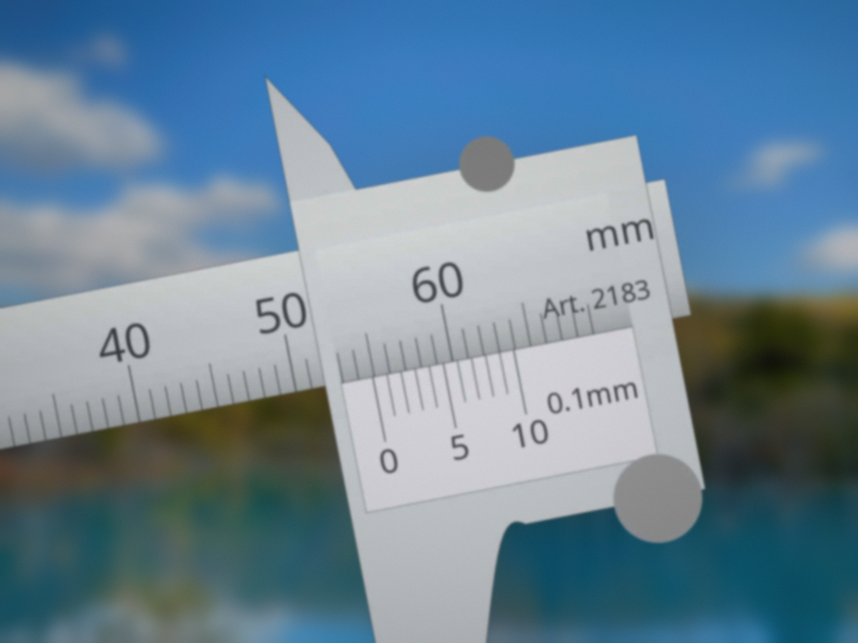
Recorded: 54.9 mm
